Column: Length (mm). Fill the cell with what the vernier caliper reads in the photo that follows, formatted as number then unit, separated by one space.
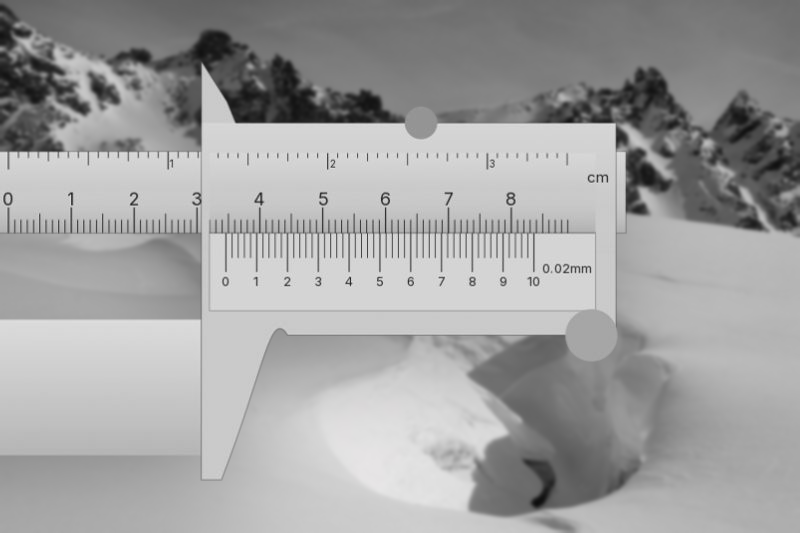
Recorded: 34.6 mm
